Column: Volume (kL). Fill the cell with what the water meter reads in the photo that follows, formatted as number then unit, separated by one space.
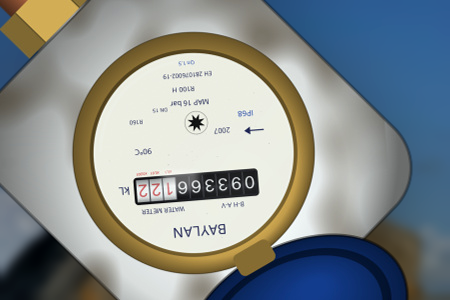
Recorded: 93366.122 kL
